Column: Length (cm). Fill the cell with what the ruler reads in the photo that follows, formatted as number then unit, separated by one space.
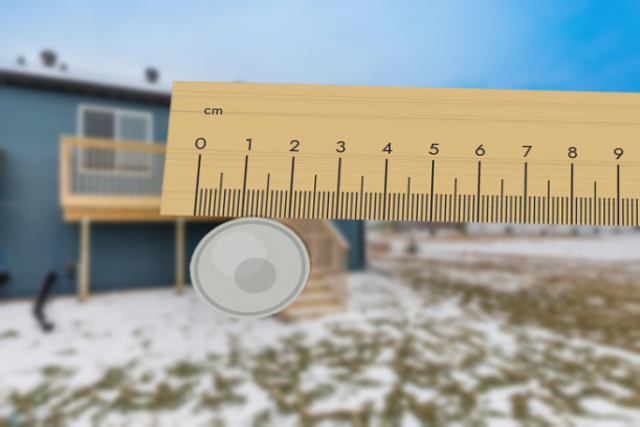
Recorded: 2.5 cm
